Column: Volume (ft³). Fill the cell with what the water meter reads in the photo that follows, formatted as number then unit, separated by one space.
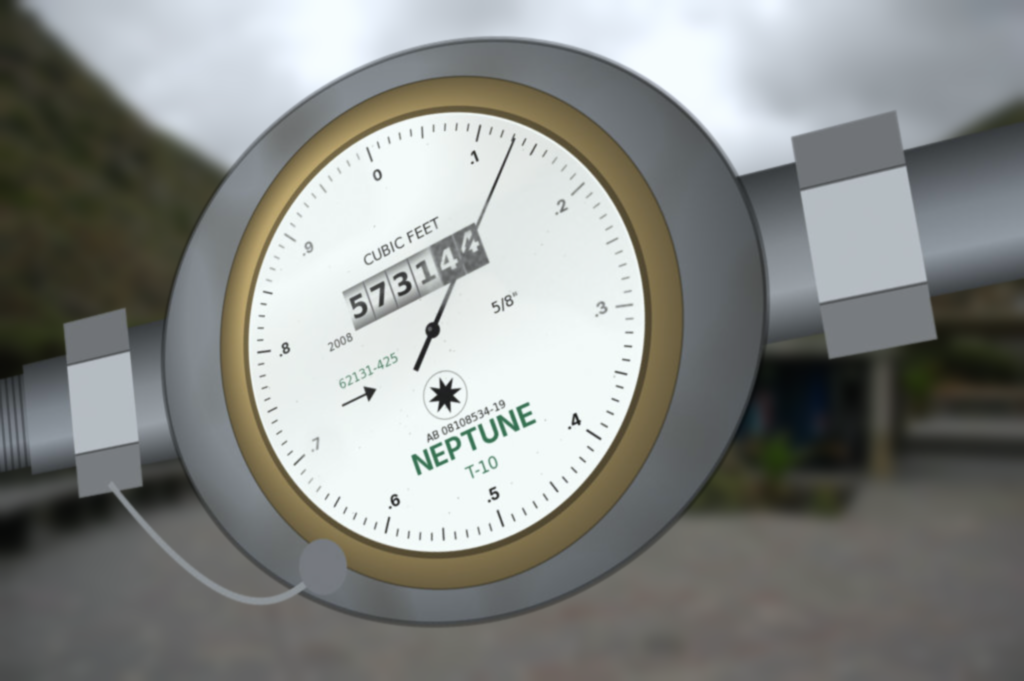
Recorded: 573144.13 ft³
